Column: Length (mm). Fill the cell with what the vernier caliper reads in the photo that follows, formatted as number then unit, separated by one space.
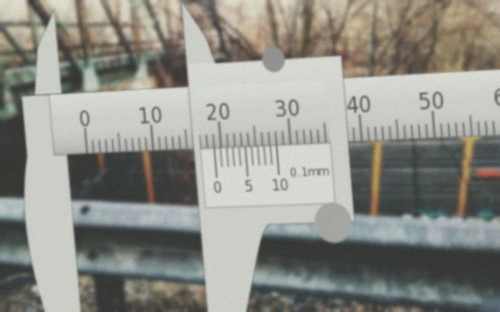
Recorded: 19.0 mm
